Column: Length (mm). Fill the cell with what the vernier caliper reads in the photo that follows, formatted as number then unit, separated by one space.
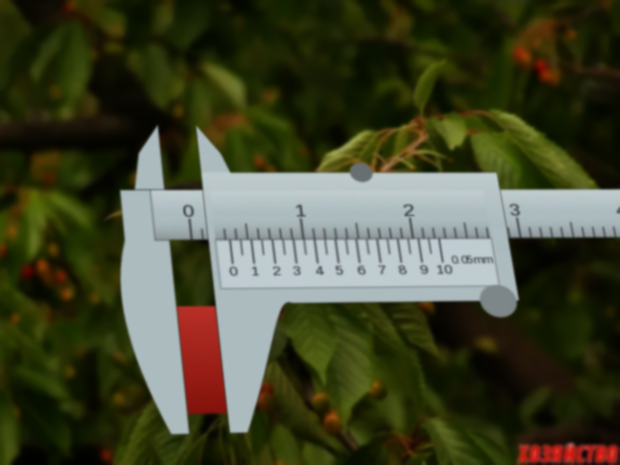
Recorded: 3.4 mm
